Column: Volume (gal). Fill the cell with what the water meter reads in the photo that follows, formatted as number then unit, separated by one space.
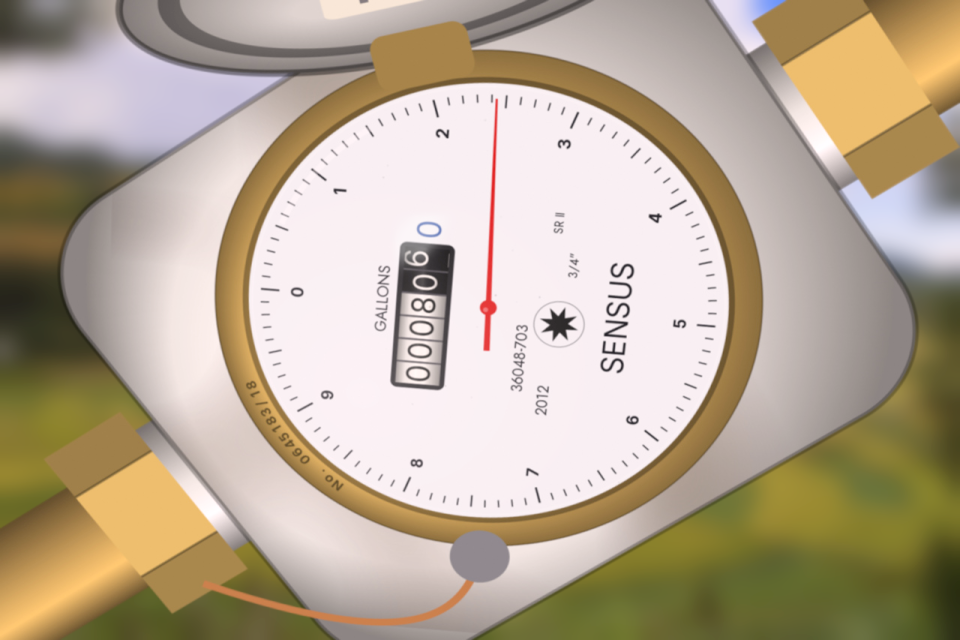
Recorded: 8062.4 gal
